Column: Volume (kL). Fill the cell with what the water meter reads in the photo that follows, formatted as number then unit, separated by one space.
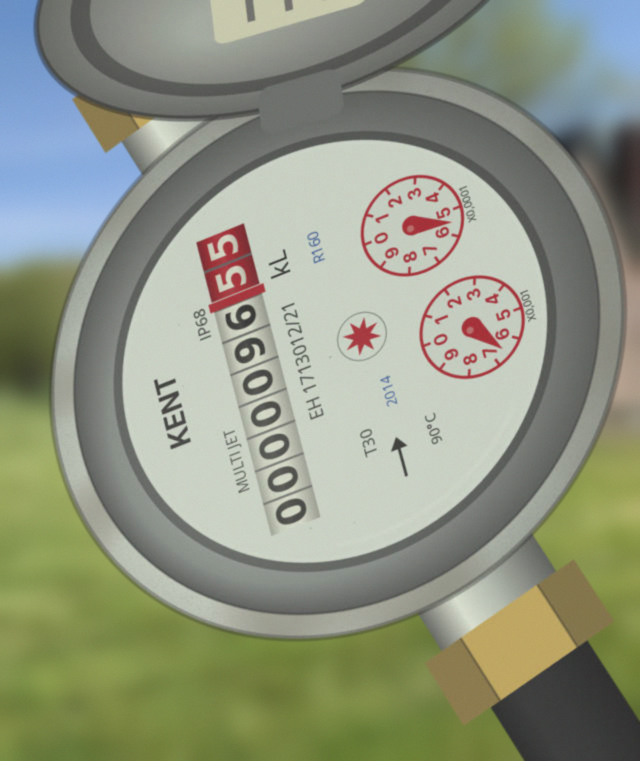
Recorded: 96.5565 kL
